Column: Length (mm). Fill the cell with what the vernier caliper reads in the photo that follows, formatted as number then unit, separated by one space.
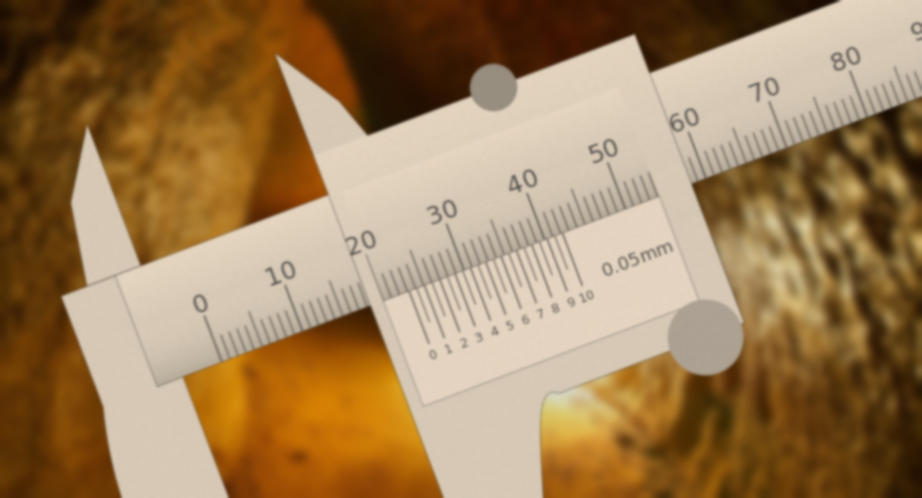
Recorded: 23.2 mm
